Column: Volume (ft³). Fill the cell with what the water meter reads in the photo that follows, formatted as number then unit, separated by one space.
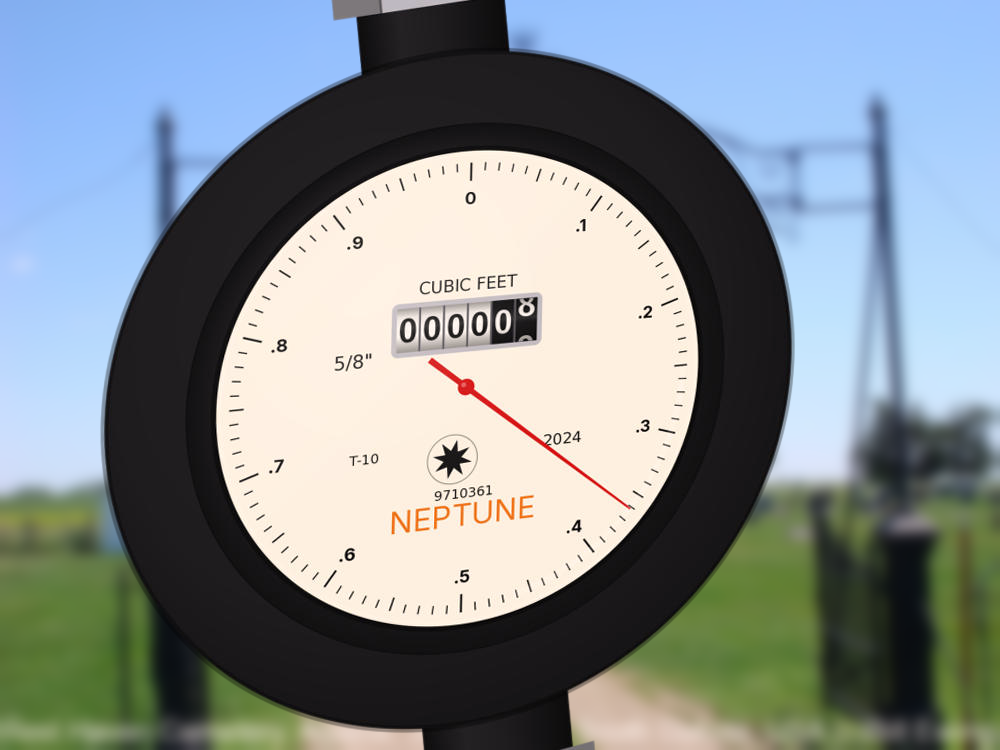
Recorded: 8.36 ft³
